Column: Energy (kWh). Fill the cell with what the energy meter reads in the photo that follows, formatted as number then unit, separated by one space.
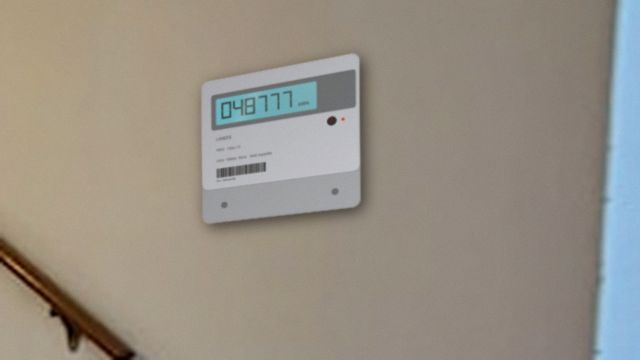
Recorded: 48777 kWh
